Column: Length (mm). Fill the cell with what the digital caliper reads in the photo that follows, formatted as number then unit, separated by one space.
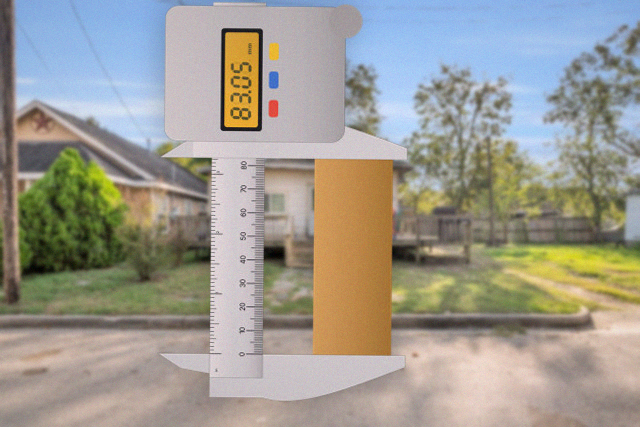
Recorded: 83.05 mm
